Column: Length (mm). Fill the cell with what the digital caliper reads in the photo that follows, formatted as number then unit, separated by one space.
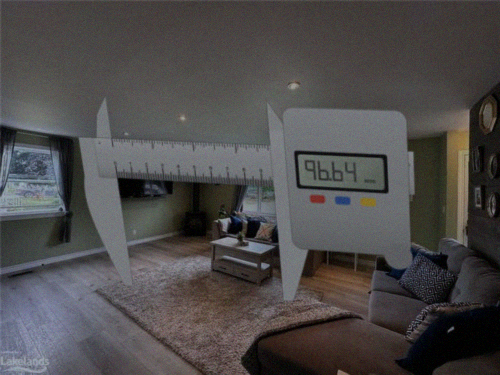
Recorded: 96.64 mm
